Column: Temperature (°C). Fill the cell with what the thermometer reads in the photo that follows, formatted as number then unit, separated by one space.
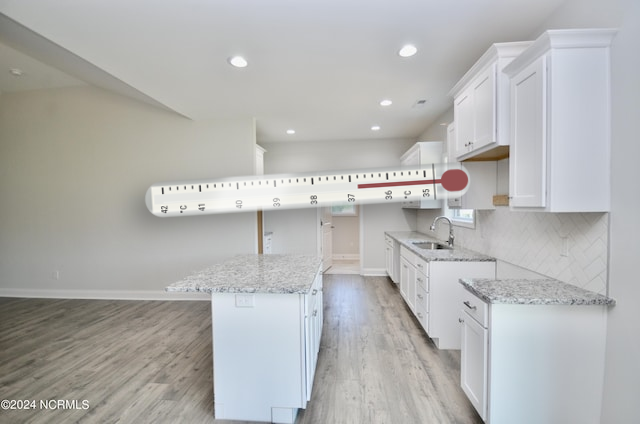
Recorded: 36.8 °C
